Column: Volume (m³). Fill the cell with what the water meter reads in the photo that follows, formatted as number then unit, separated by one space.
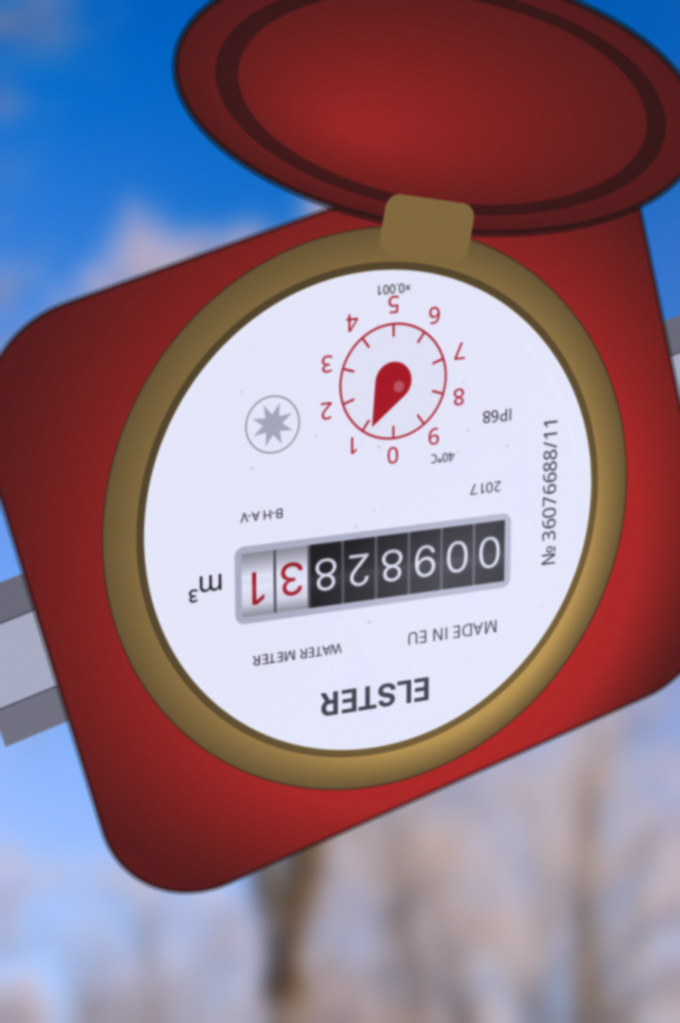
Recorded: 9828.310 m³
